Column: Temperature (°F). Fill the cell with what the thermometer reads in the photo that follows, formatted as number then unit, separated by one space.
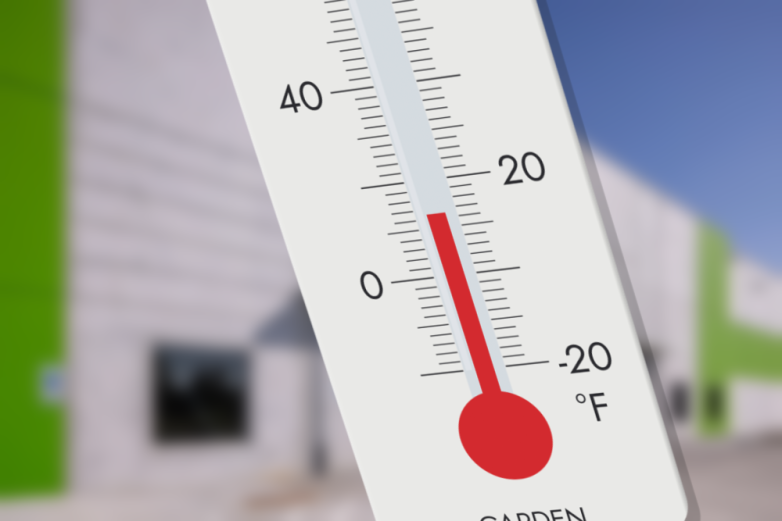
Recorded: 13 °F
